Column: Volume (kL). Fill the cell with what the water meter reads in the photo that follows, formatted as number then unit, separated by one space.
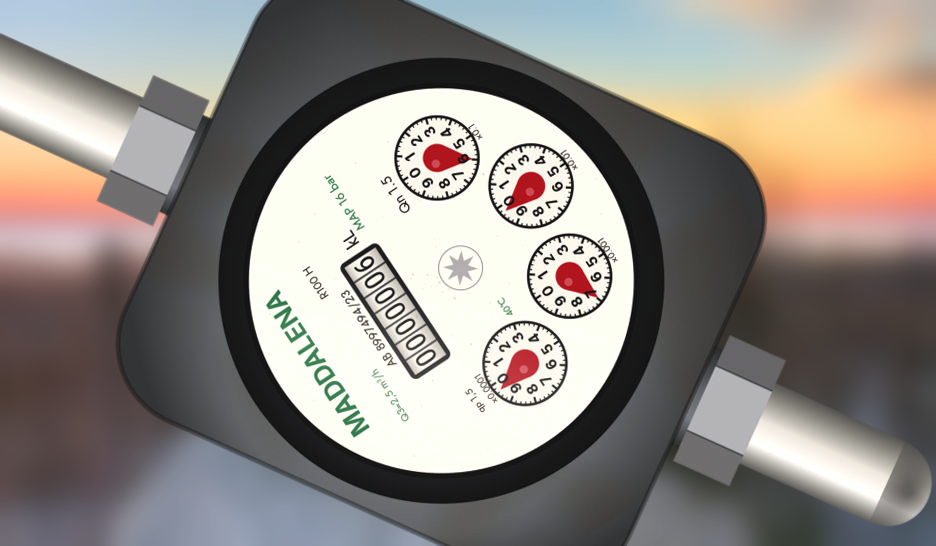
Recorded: 6.5969 kL
